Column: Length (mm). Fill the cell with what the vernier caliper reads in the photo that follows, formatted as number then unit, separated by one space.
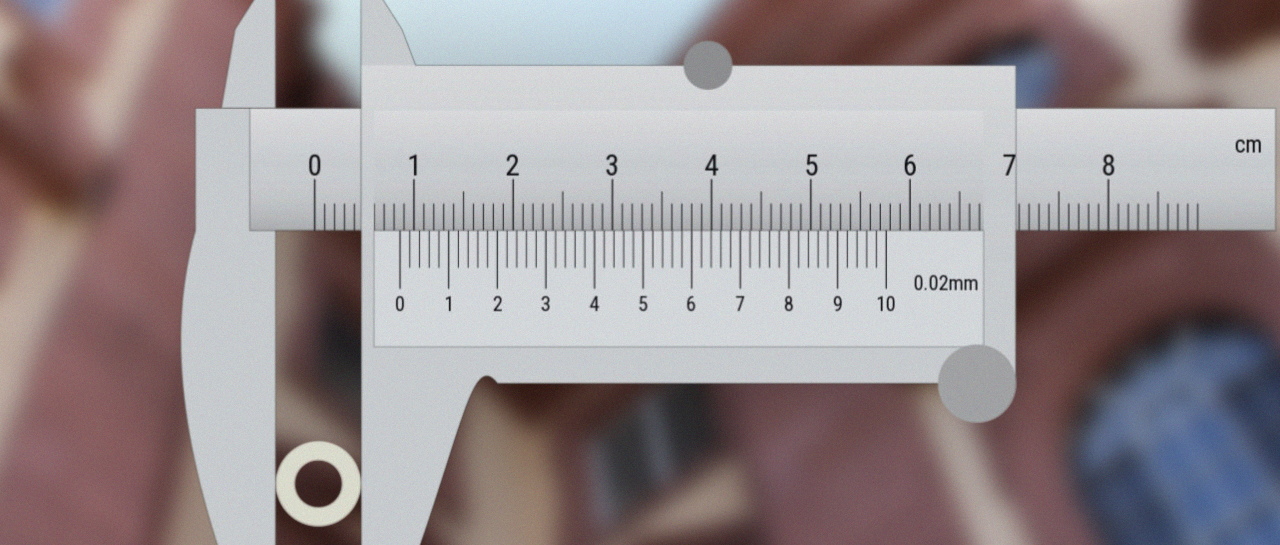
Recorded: 8.6 mm
